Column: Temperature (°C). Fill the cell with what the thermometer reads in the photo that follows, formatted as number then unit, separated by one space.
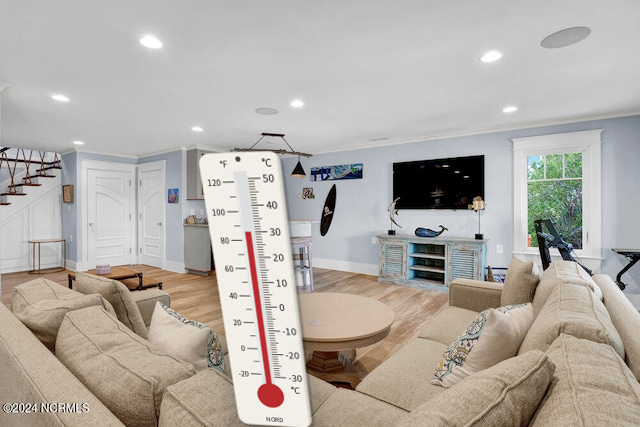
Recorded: 30 °C
